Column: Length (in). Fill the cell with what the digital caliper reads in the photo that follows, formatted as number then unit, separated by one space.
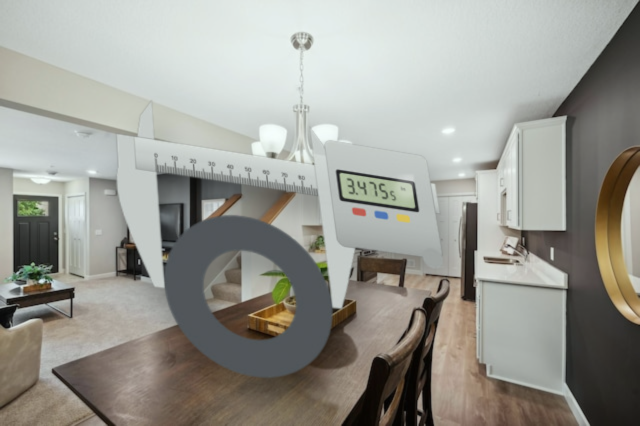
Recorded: 3.4755 in
